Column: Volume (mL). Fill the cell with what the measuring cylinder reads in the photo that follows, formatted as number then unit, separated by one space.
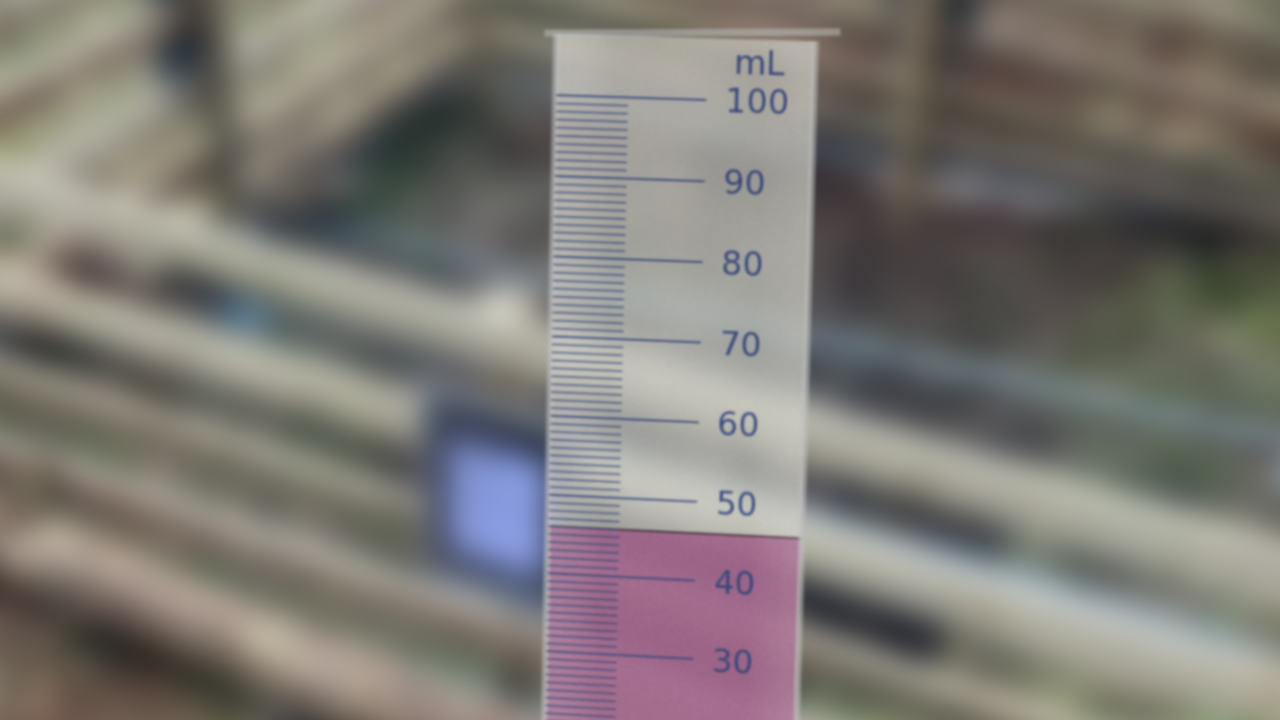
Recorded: 46 mL
